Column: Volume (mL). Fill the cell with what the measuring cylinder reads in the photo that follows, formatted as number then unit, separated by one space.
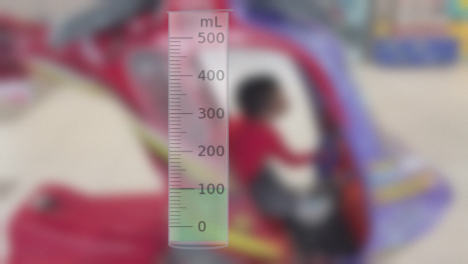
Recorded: 100 mL
